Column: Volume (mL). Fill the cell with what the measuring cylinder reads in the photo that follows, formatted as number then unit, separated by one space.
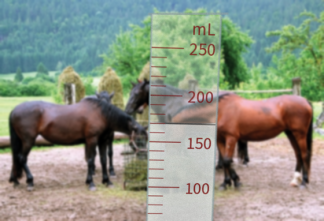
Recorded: 170 mL
